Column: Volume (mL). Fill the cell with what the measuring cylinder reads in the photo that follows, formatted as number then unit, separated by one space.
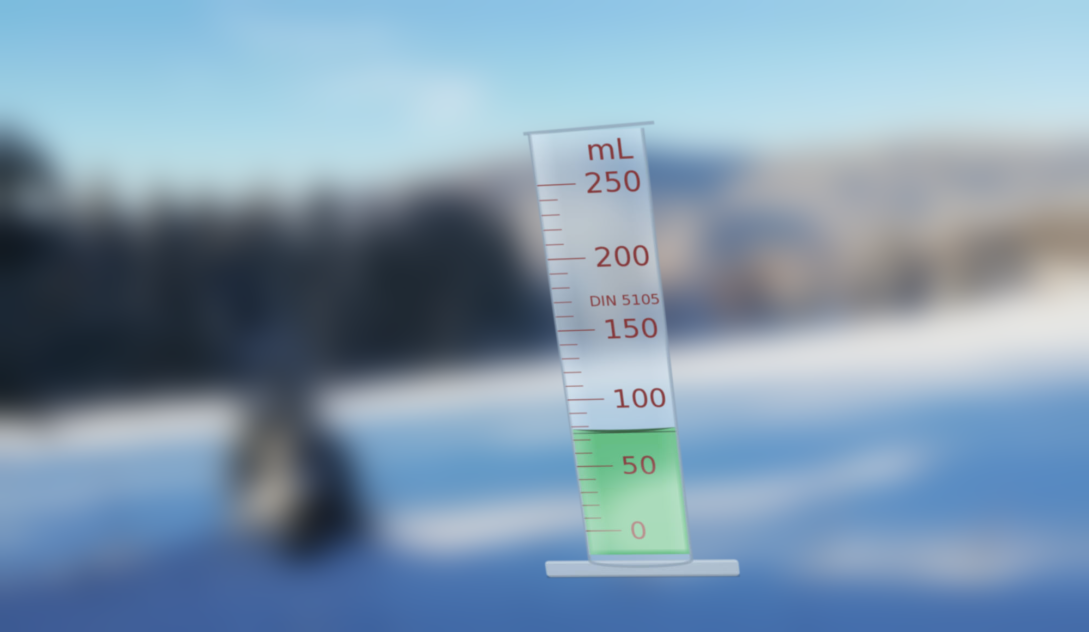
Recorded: 75 mL
